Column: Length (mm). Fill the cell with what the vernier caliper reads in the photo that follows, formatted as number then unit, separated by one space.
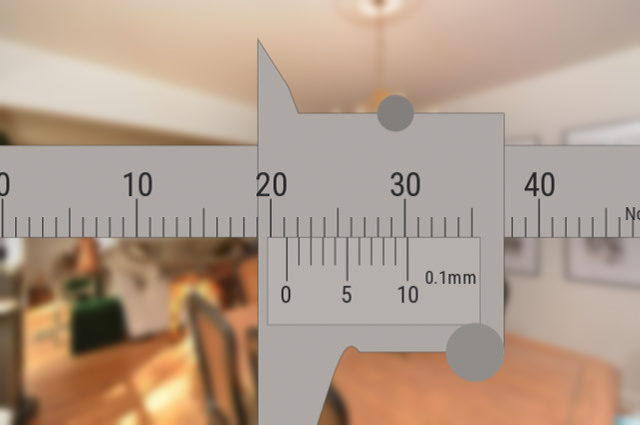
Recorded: 21.2 mm
